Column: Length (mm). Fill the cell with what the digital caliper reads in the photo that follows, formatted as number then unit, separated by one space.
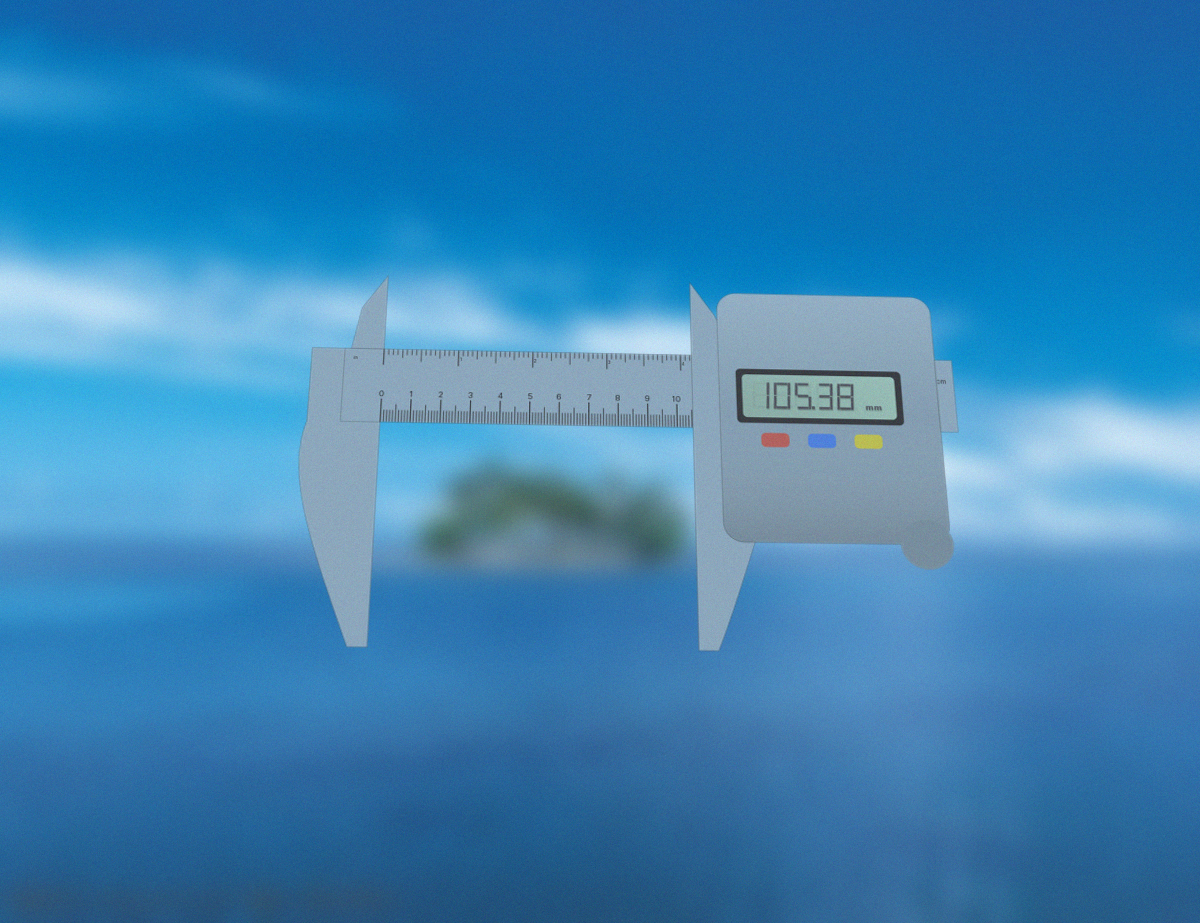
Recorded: 105.38 mm
